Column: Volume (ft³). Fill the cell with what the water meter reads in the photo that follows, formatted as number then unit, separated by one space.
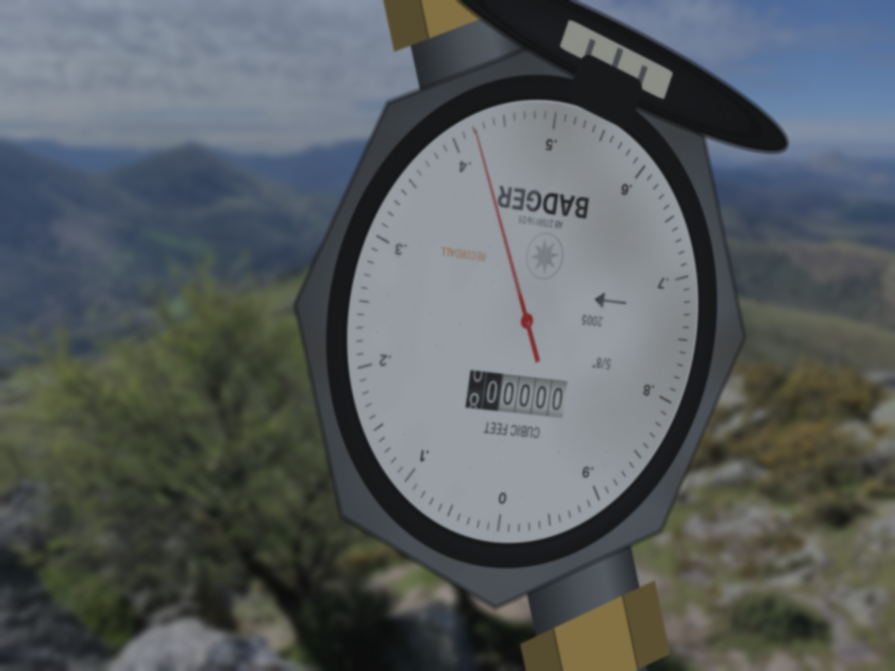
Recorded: 8.42 ft³
